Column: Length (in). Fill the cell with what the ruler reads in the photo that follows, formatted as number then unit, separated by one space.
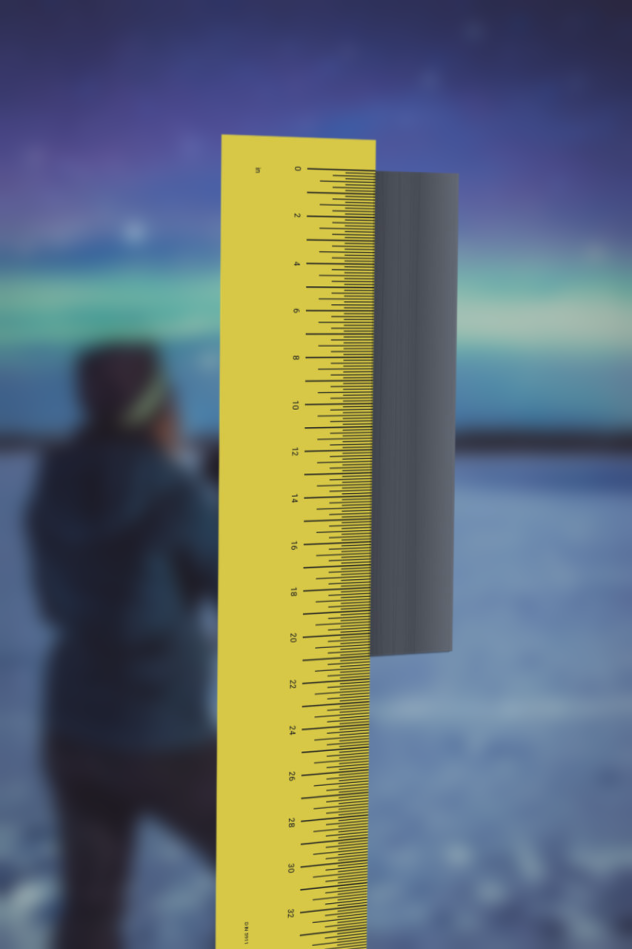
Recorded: 21 in
